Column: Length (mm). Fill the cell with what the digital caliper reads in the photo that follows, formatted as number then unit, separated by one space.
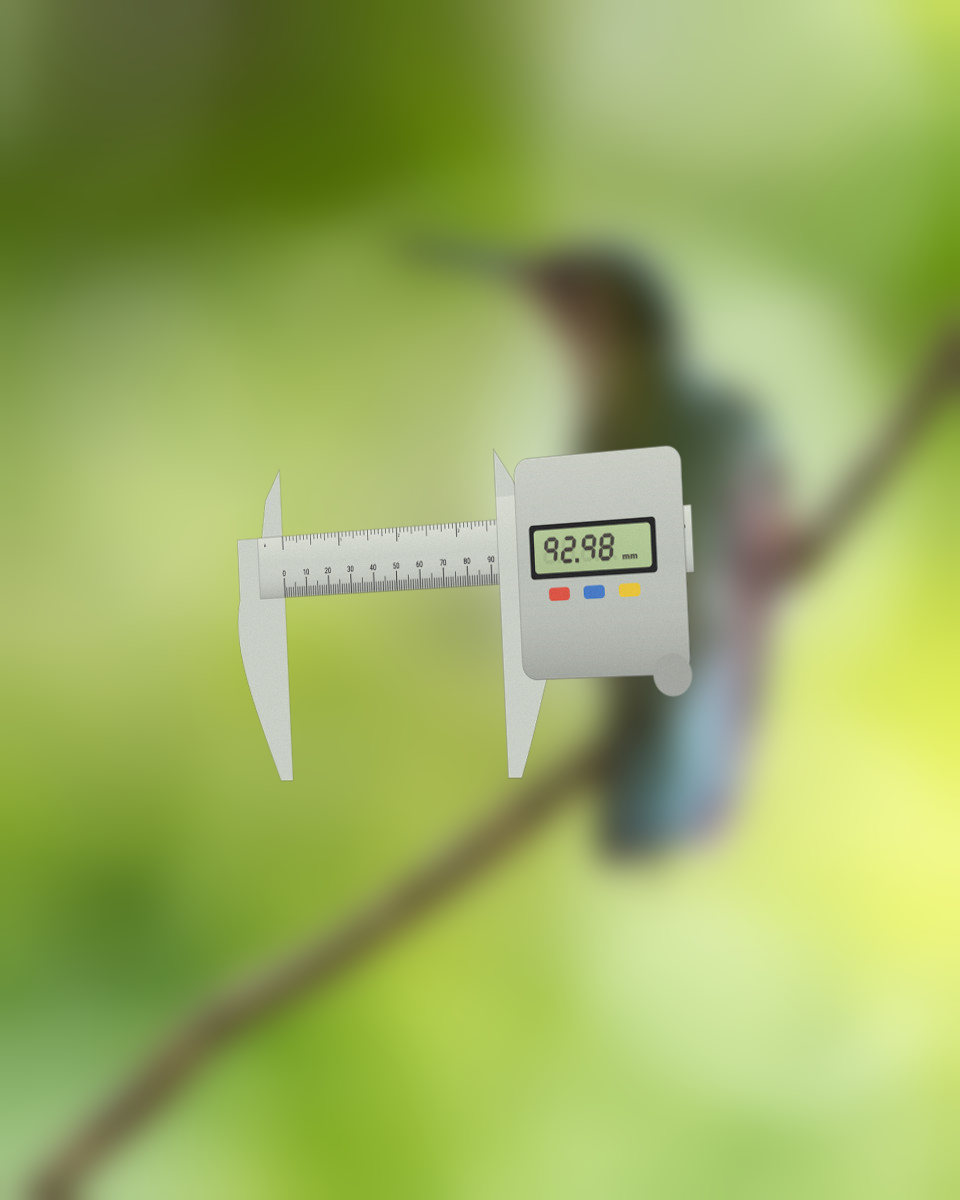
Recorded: 92.98 mm
